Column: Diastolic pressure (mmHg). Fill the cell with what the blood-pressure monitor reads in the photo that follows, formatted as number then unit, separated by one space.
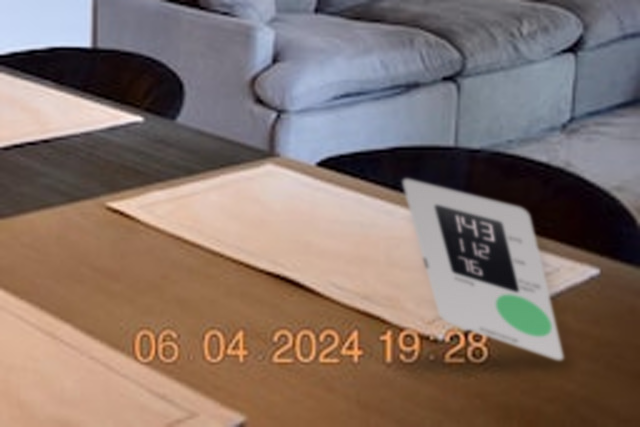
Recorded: 112 mmHg
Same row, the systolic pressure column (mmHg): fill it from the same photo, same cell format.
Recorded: 143 mmHg
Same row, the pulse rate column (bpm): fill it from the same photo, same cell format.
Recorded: 76 bpm
